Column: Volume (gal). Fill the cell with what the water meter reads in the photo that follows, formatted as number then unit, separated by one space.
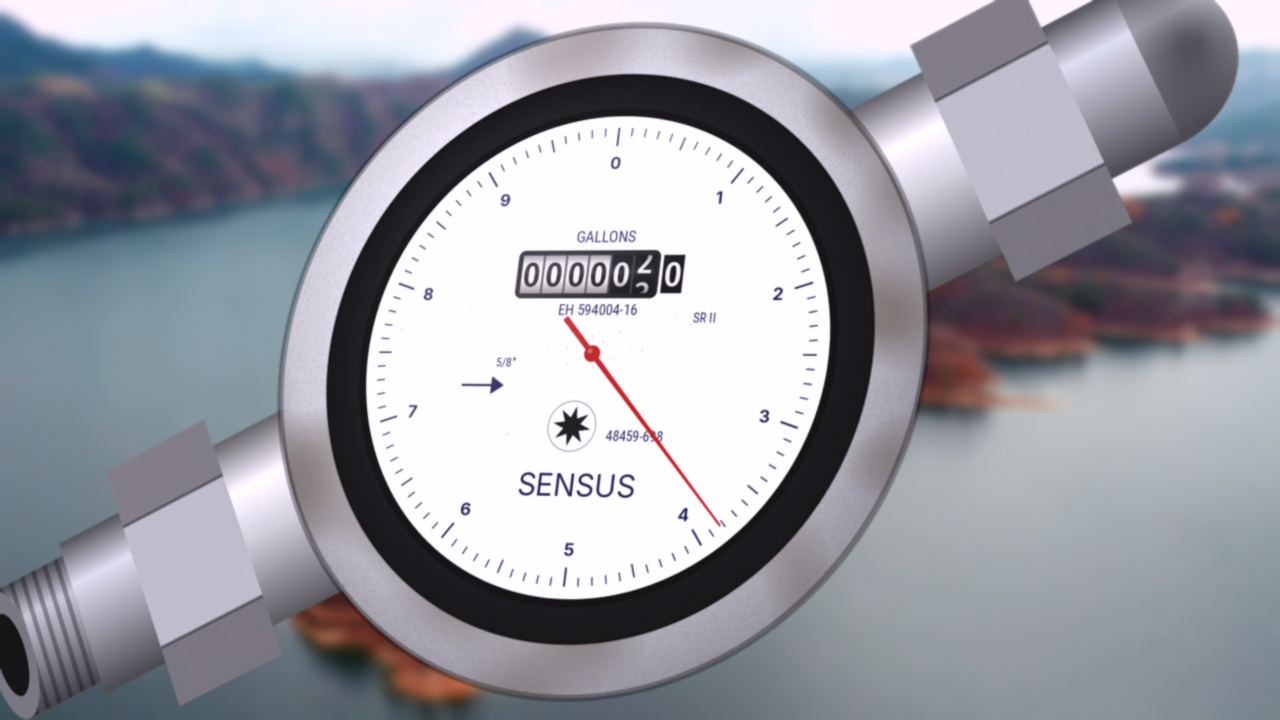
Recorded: 23.8 gal
